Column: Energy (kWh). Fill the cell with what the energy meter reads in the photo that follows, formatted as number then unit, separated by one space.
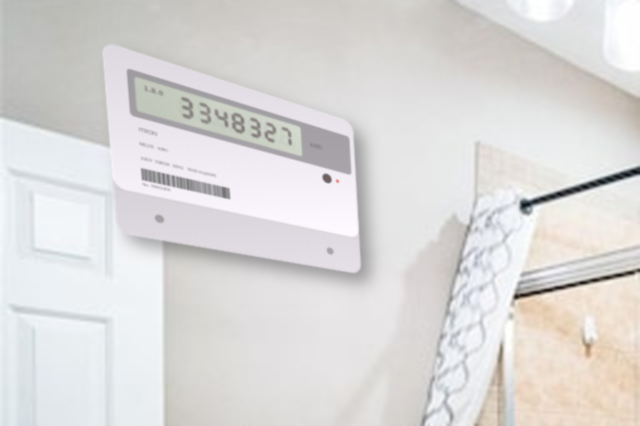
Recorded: 3348327 kWh
